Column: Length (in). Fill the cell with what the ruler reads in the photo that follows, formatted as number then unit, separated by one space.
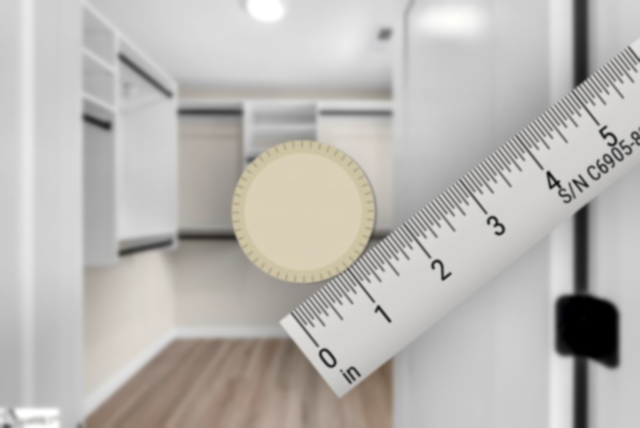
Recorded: 2 in
